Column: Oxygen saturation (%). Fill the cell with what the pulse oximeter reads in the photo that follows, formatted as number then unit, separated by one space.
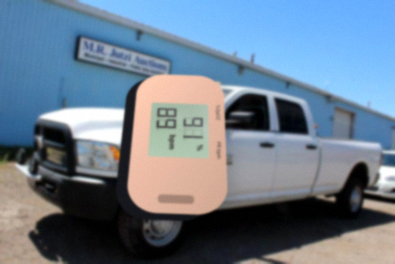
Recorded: 91 %
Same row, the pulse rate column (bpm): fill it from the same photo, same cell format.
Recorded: 89 bpm
